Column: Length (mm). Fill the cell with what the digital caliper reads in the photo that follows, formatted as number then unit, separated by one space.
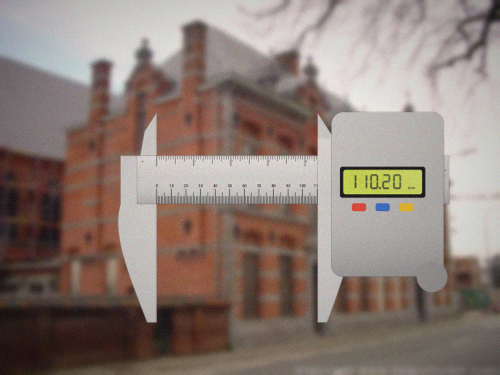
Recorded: 110.20 mm
